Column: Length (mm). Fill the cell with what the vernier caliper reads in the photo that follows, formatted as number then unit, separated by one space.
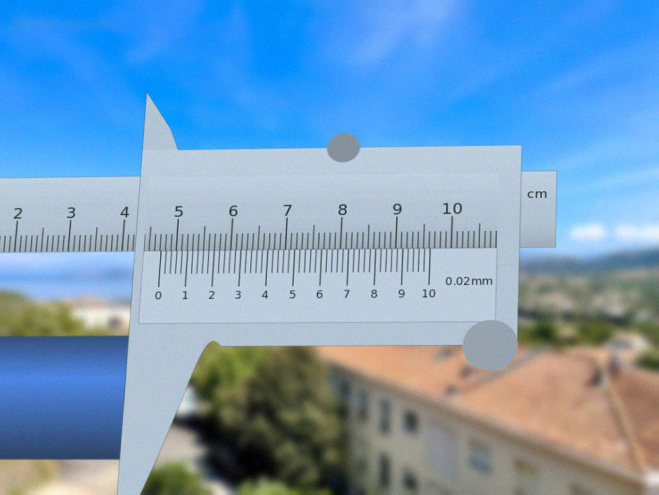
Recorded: 47.2 mm
